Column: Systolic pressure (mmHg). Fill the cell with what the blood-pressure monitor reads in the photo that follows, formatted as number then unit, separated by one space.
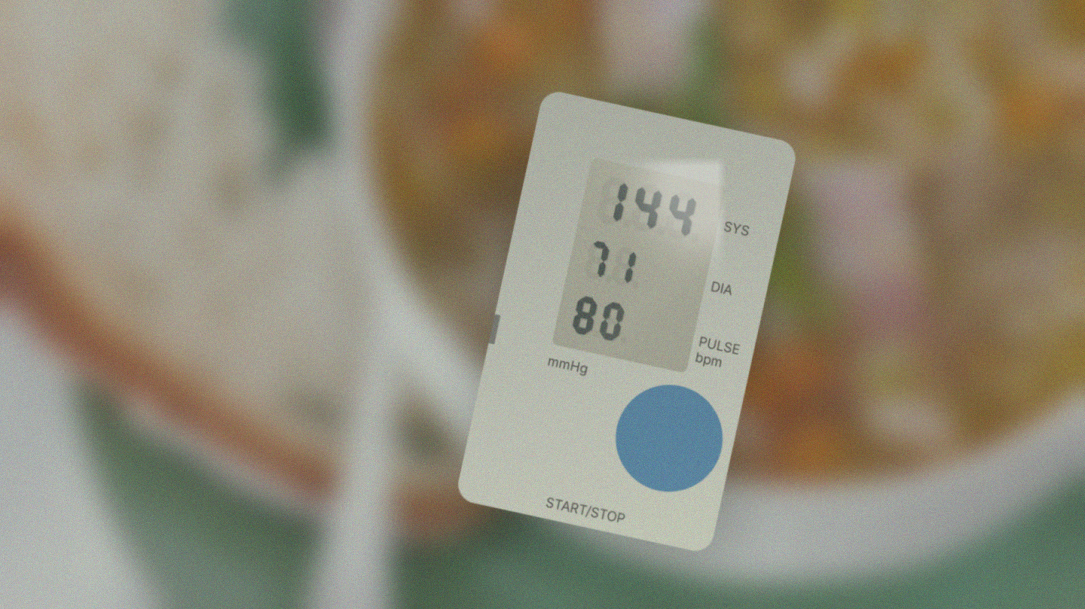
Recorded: 144 mmHg
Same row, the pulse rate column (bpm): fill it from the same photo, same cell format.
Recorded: 80 bpm
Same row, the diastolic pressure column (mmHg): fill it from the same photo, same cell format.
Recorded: 71 mmHg
